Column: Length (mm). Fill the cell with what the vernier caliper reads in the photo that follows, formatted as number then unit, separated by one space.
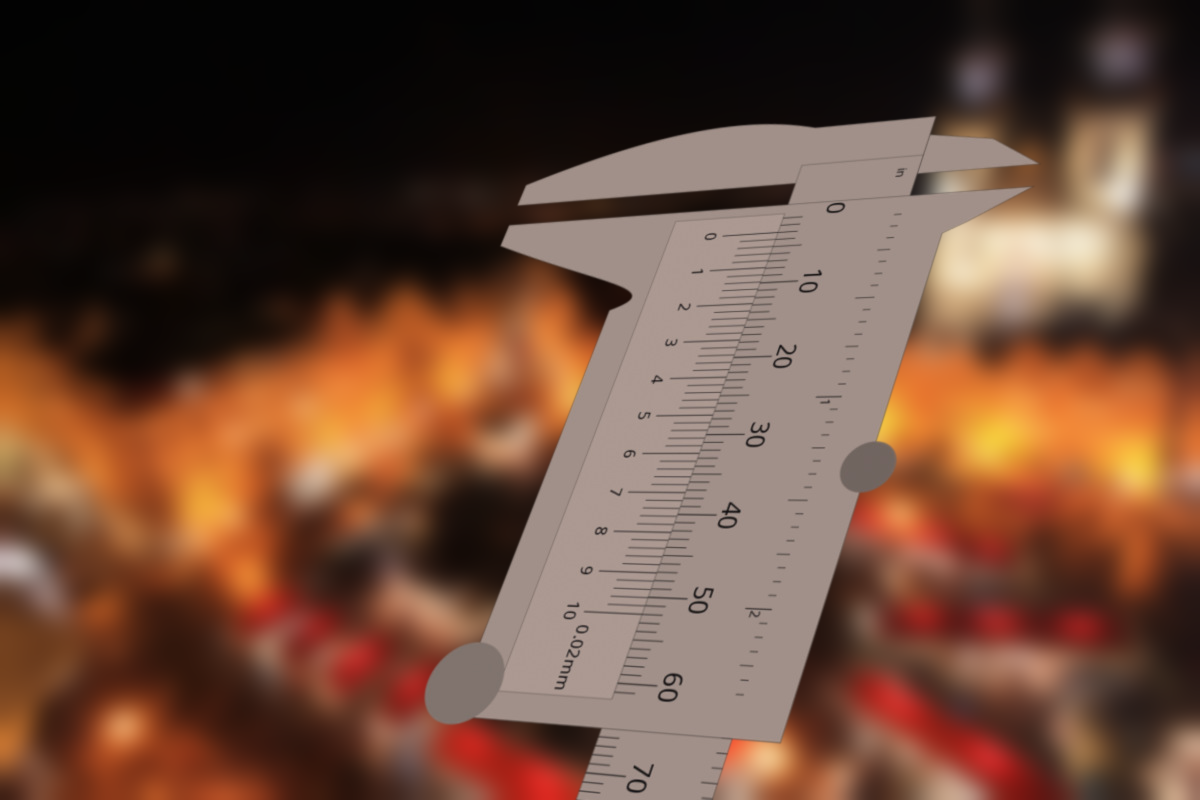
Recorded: 3.0 mm
